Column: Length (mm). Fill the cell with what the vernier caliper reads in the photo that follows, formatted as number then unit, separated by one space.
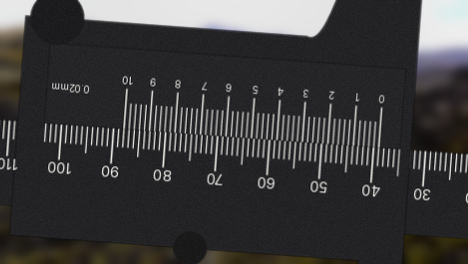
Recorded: 39.0 mm
